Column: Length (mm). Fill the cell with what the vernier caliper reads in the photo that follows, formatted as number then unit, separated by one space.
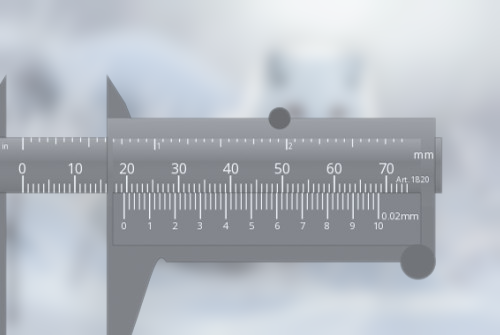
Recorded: 19.5 mm
